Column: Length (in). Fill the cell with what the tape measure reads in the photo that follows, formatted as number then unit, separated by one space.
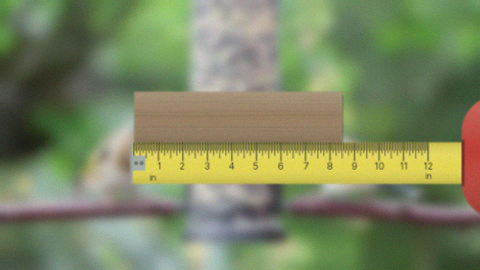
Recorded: 8.5 in
